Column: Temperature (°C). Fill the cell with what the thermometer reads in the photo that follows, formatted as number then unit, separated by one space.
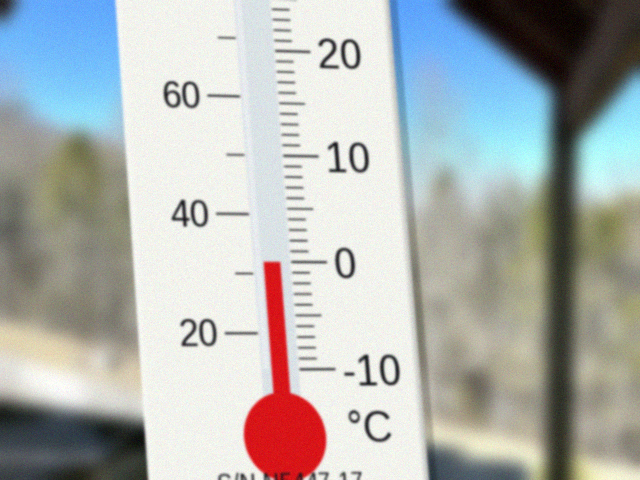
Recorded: 0 °C
